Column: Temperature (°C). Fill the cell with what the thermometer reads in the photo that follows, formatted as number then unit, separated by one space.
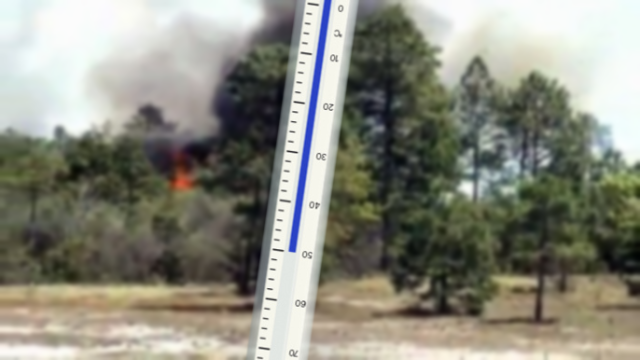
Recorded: 50 °C
